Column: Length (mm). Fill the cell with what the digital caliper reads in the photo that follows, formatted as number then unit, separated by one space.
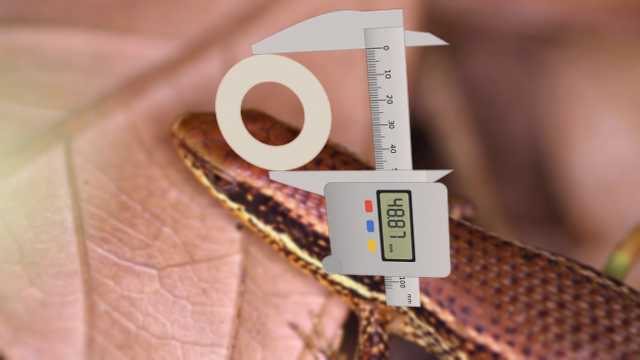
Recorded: 48.87 mm
